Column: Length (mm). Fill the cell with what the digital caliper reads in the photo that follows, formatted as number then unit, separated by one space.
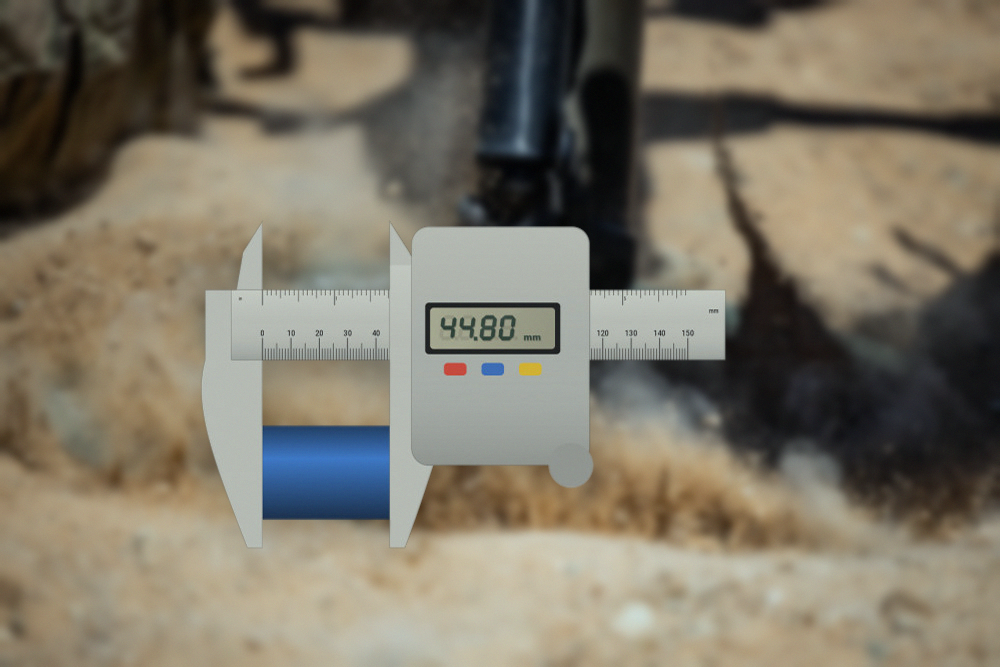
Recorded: 44.80 mm
